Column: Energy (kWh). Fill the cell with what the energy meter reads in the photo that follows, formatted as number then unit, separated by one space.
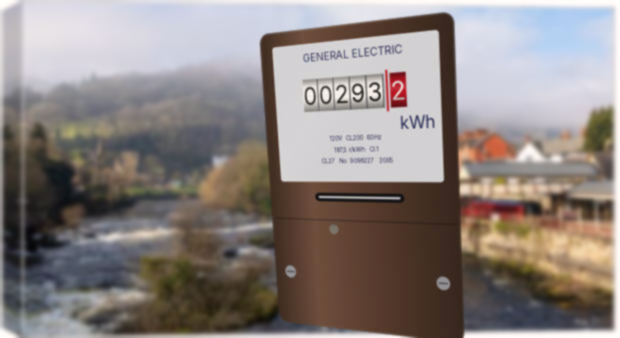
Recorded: 293.2 kWh
